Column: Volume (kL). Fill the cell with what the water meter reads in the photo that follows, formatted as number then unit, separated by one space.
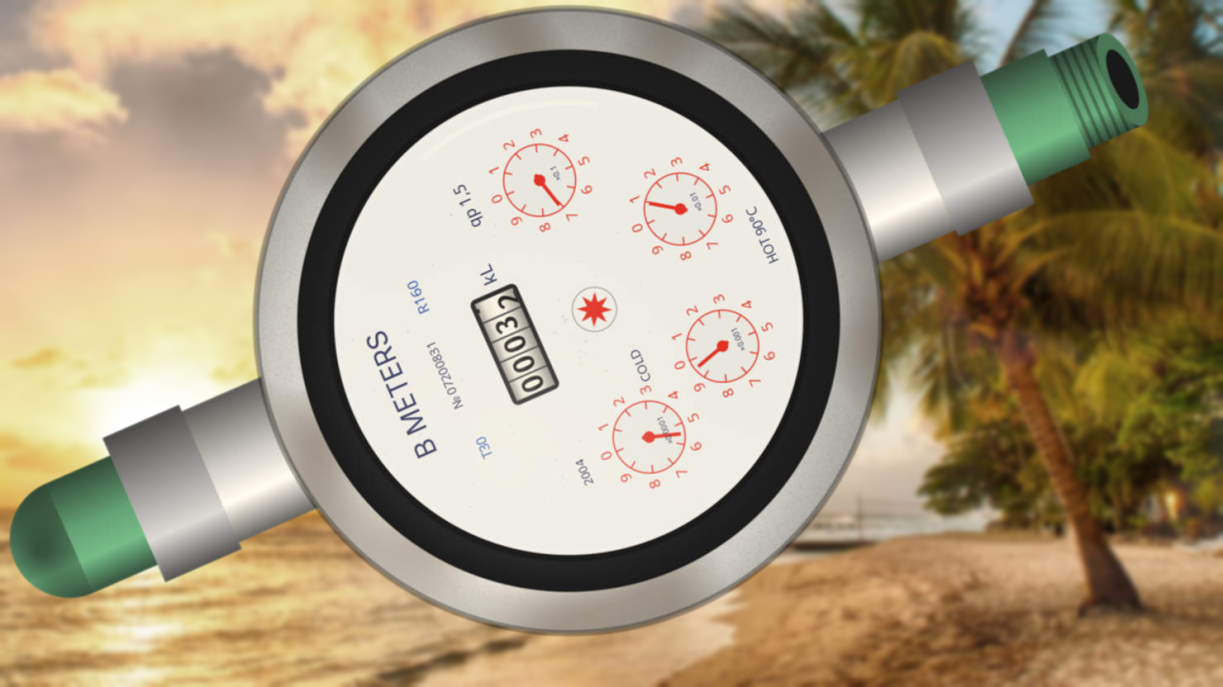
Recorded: 31.7095 kL
